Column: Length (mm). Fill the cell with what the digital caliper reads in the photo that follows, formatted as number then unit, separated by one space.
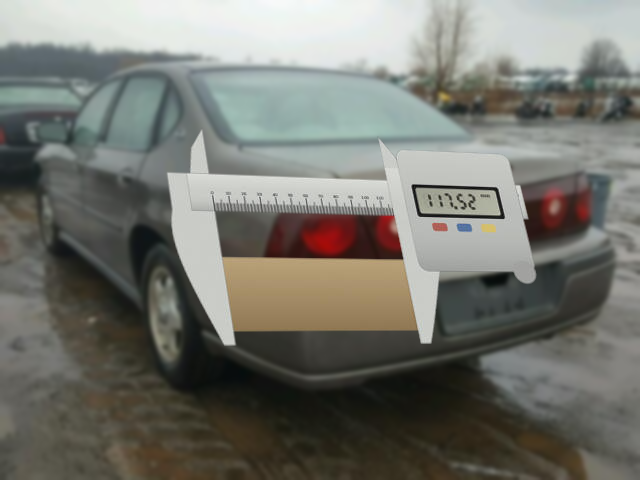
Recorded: 117.52 mm
